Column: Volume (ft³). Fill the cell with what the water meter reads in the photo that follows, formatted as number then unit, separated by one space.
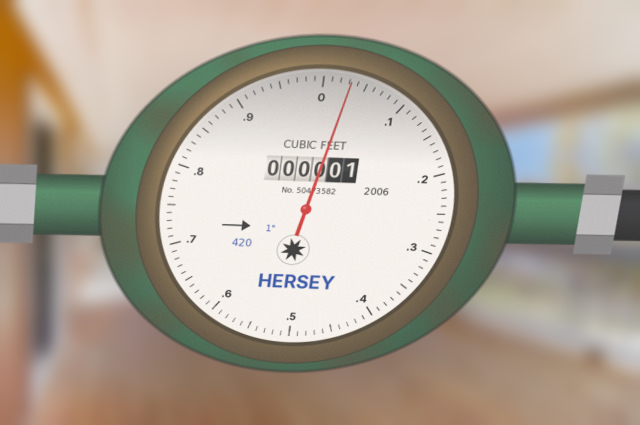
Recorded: 1.03 ft³
